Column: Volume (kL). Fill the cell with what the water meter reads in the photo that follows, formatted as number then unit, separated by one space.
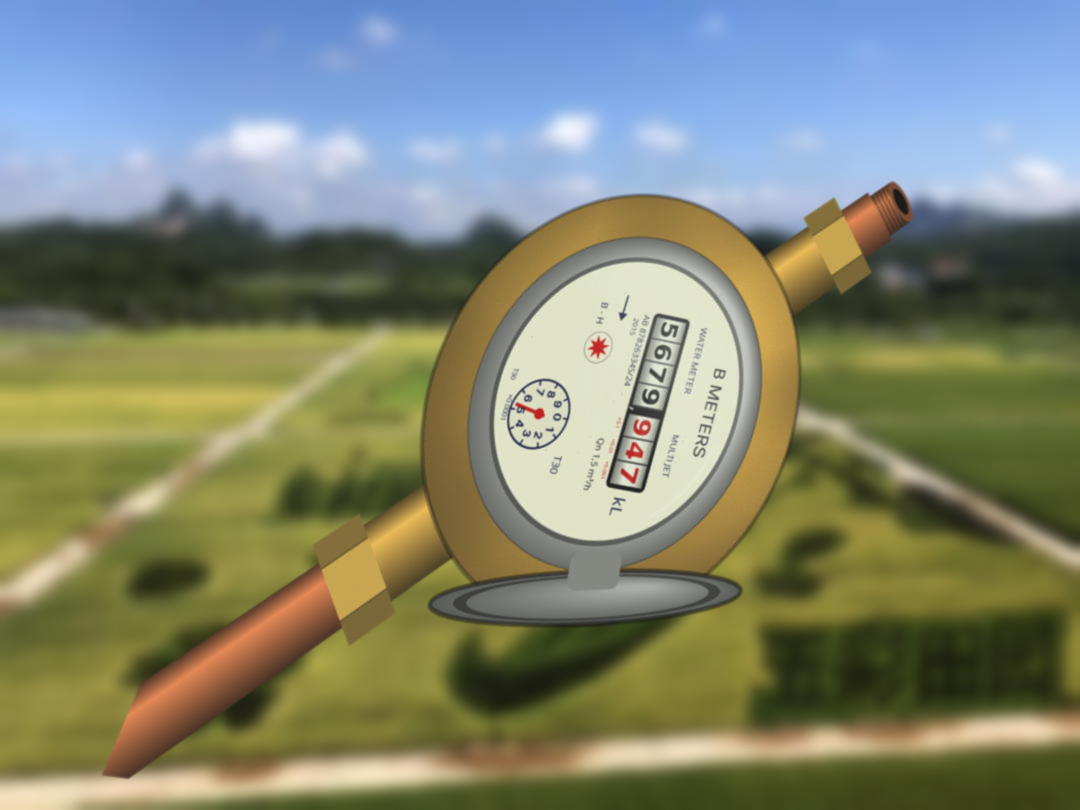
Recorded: 5679.9475 kL
